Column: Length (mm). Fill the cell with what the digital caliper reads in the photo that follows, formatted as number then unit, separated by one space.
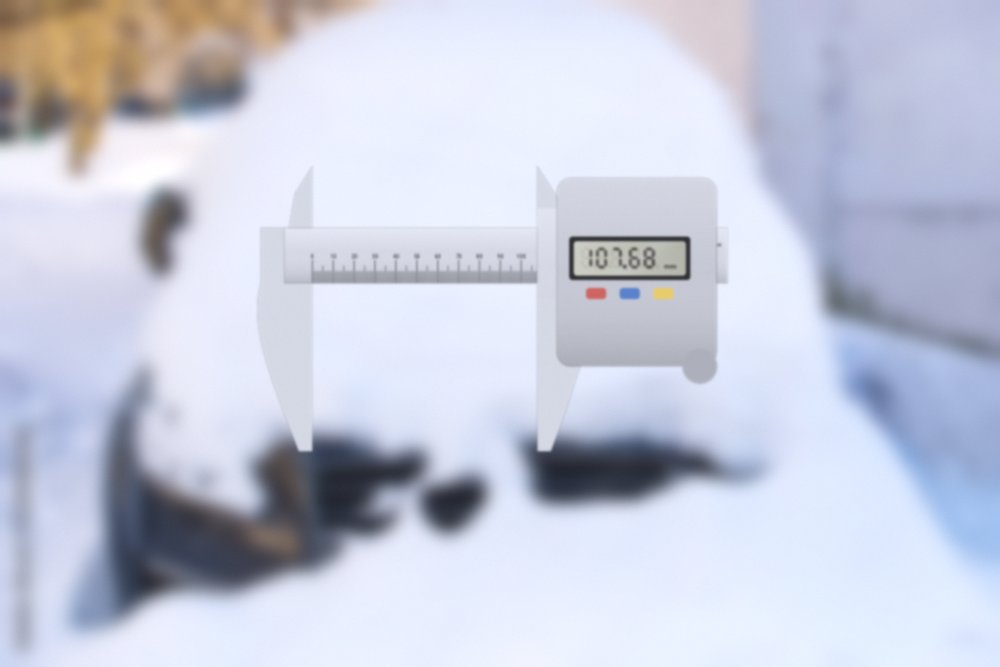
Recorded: 107.68 mm
